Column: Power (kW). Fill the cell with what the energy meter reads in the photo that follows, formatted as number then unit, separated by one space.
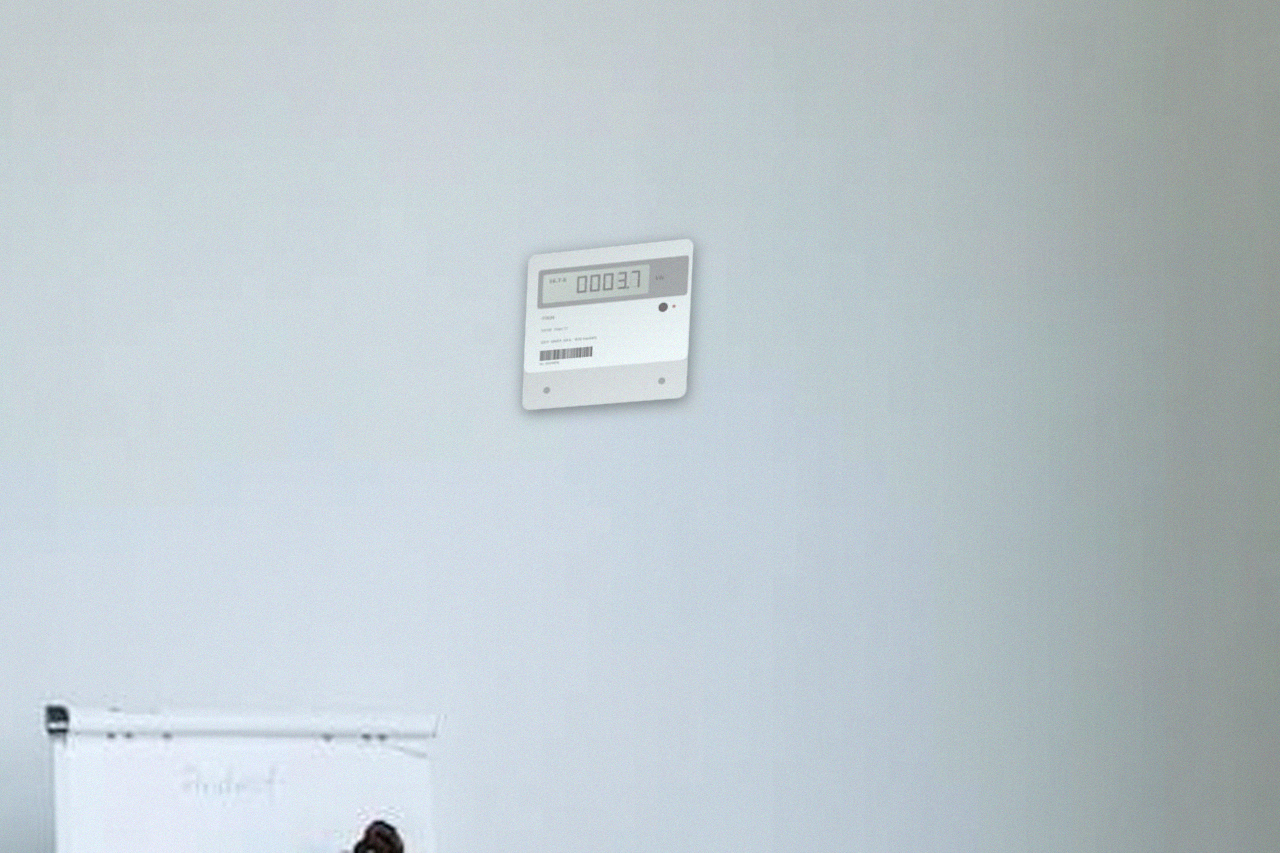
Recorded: 3.7 kW
